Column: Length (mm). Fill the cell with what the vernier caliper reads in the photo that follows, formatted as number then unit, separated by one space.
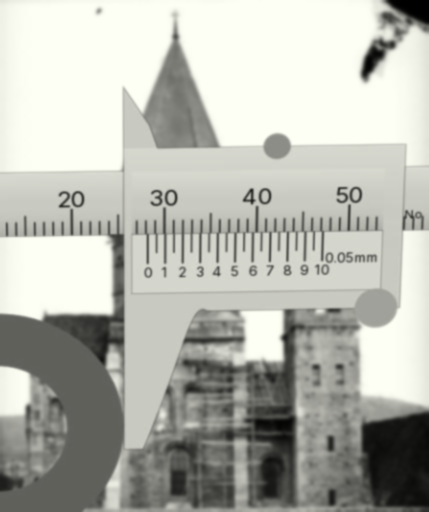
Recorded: 28.2 mm
